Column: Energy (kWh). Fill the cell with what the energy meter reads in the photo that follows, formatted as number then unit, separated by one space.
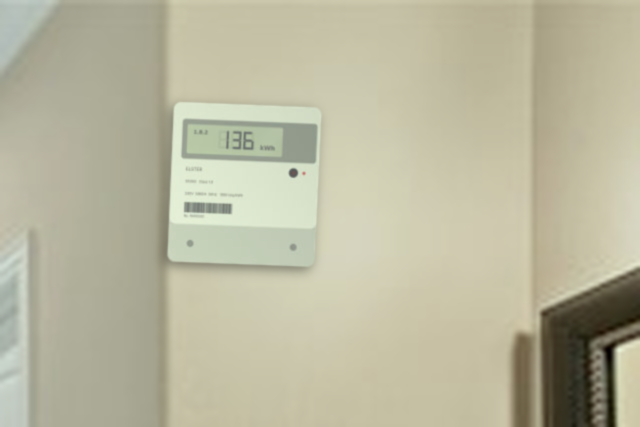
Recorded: 136 kWh
